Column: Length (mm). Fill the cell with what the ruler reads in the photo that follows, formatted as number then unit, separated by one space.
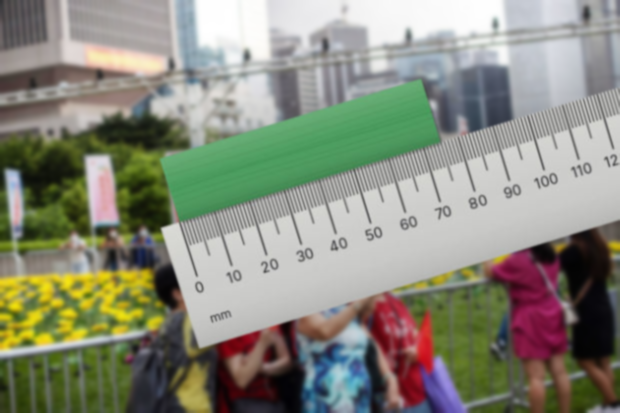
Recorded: 75 mm
